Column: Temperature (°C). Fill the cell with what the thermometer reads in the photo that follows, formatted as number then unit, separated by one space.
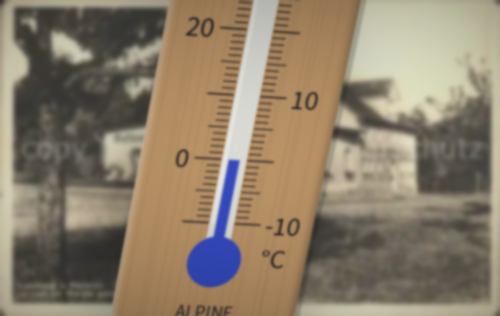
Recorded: 0 °C
